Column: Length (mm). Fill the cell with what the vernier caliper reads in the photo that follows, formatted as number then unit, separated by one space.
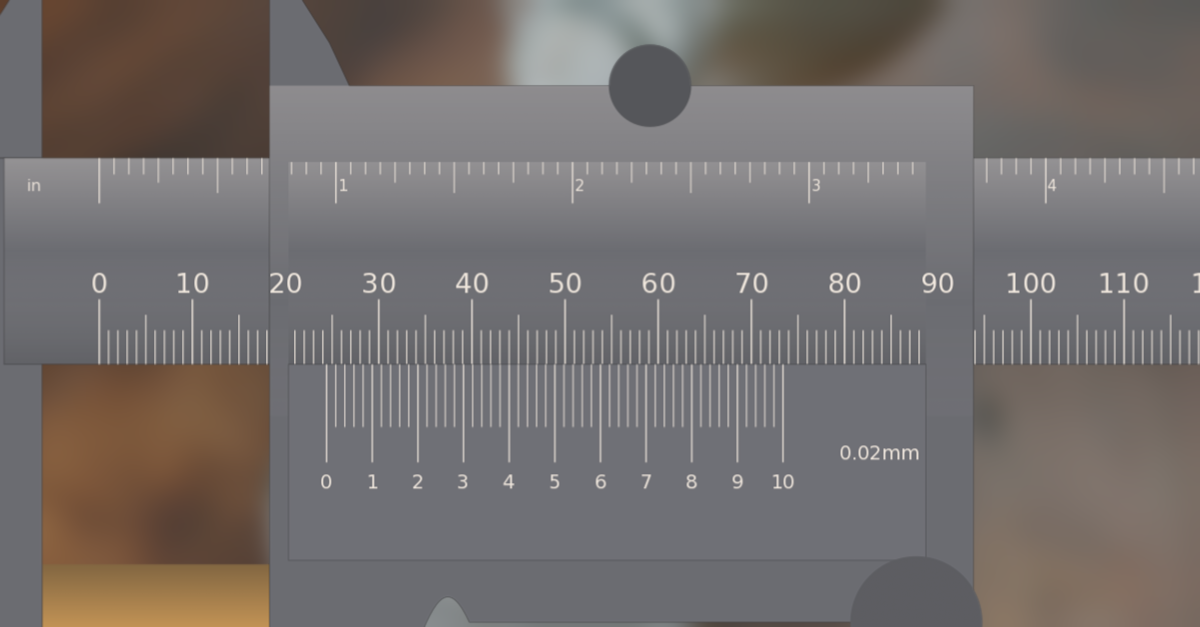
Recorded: 24.4 mm
